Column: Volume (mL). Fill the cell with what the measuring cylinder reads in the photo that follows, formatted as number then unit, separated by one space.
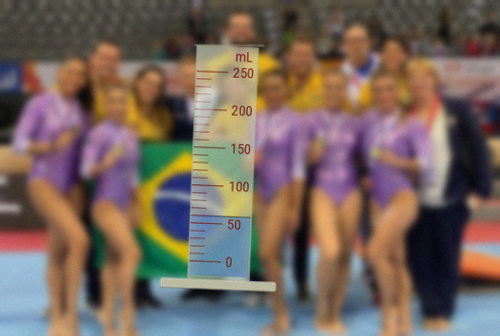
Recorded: 60 mL
